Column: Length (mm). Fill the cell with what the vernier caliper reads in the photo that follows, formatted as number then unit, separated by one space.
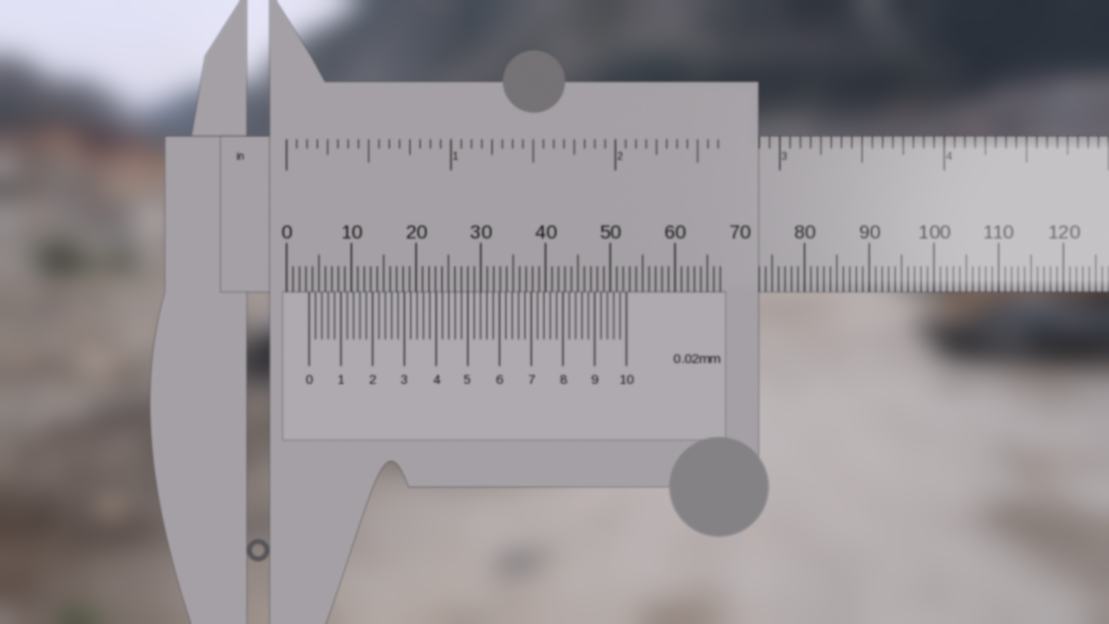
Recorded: 3.5 mm
